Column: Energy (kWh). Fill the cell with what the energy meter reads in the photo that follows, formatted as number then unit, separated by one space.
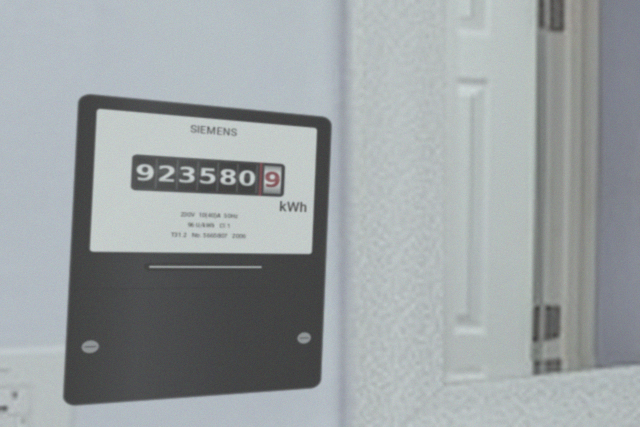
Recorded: 923580.9 kWh
